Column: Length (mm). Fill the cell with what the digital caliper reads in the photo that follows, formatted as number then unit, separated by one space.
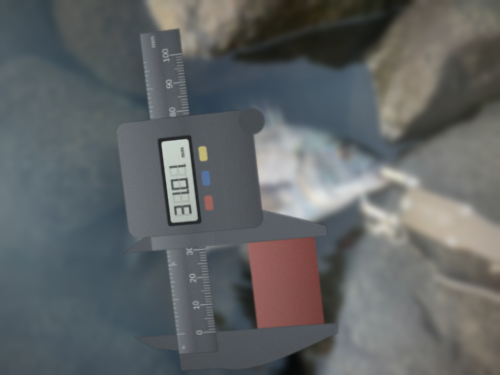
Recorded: 31.01 mm
